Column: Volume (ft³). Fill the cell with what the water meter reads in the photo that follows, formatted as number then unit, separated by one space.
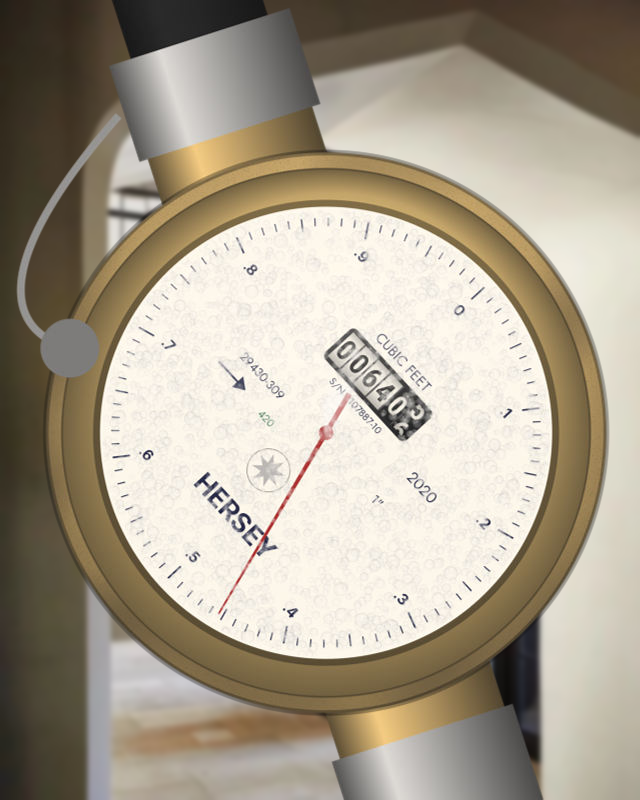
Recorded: 6405.45 ft³
